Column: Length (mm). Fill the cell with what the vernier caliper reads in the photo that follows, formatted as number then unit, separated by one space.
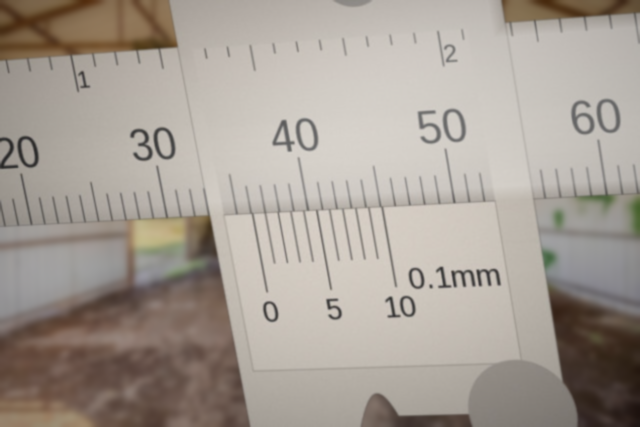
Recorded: 36.1 mm
